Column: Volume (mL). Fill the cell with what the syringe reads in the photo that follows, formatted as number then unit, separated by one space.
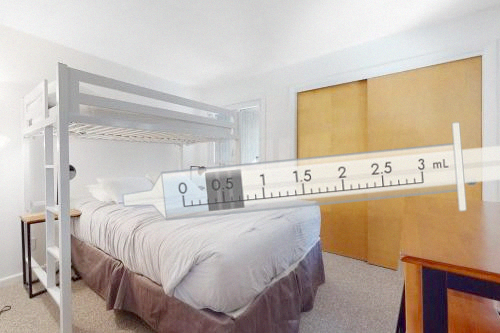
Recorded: 0.3 mL
